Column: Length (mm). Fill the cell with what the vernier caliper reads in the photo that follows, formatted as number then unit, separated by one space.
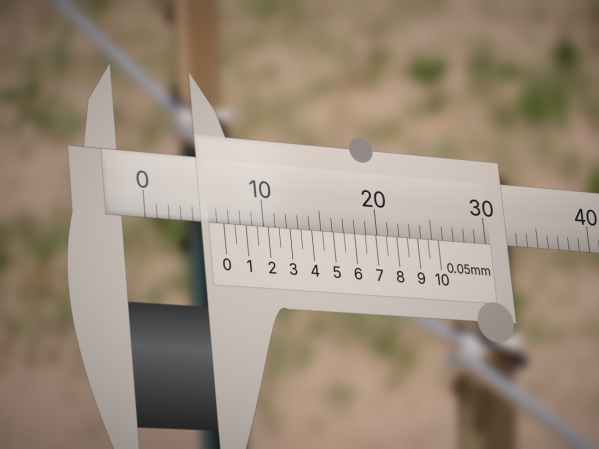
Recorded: 6.6 mm
